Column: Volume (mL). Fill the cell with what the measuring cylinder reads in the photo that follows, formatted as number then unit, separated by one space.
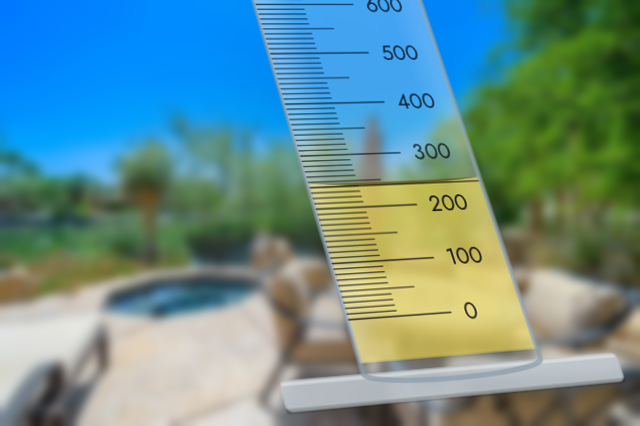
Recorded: 240 mL
